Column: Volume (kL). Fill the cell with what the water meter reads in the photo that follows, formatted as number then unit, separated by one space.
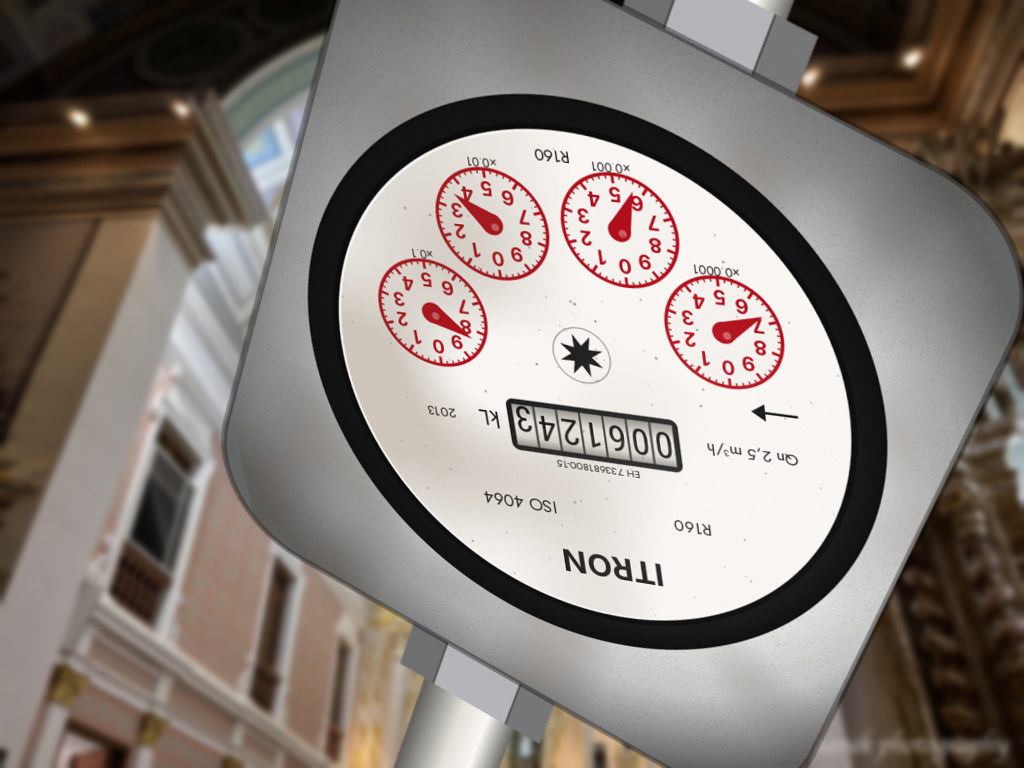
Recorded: 61242.8356 kL
